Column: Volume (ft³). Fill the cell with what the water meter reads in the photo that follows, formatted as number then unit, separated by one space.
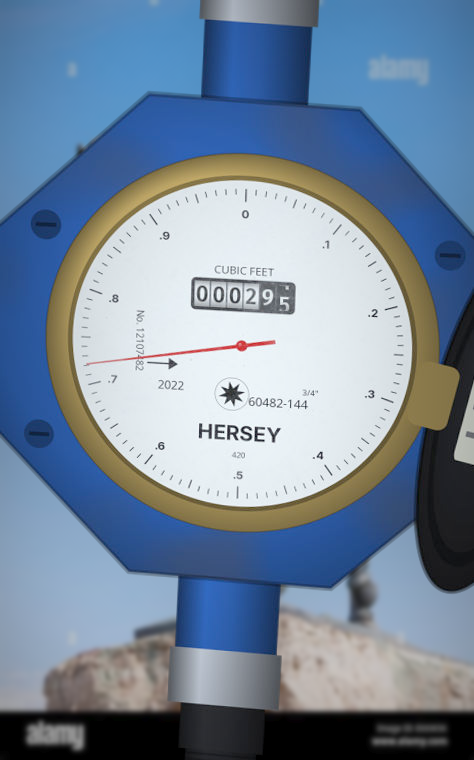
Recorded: 294.72 ft³
